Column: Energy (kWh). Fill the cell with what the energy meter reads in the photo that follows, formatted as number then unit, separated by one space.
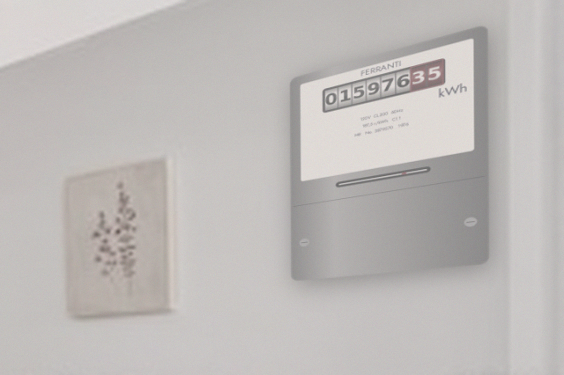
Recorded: 15976.35 kWh
